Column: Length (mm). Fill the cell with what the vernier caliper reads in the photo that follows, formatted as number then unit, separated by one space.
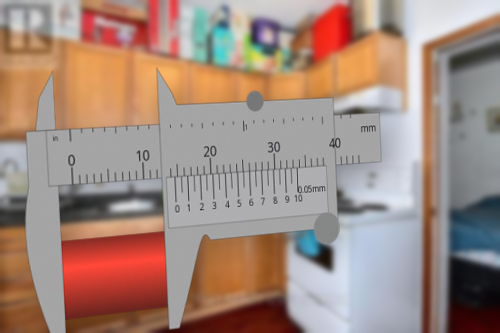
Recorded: 14.6 mm
